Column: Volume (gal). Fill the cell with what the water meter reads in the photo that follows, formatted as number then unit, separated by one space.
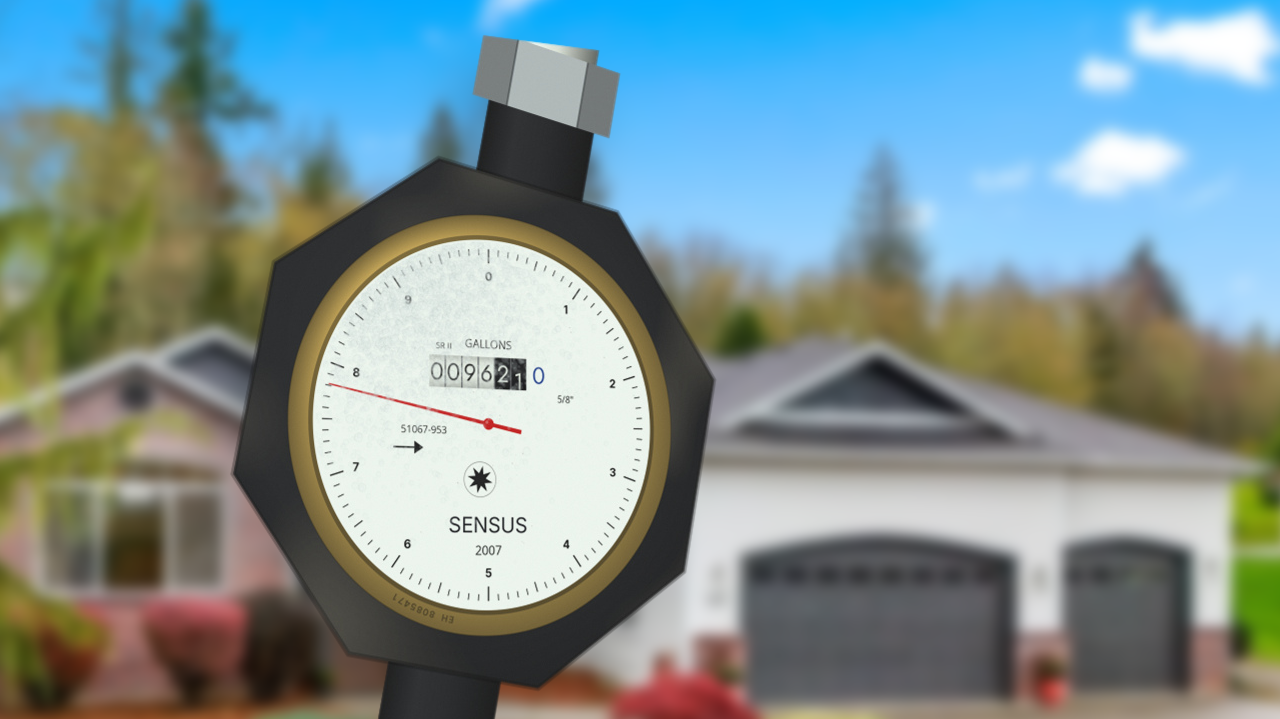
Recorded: 96207.8 gal
